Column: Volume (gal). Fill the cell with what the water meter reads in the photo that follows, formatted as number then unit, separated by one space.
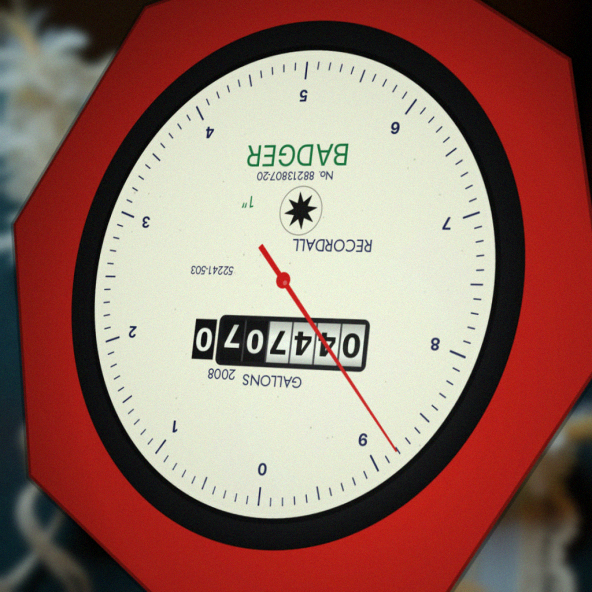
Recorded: 447068.8 gal
